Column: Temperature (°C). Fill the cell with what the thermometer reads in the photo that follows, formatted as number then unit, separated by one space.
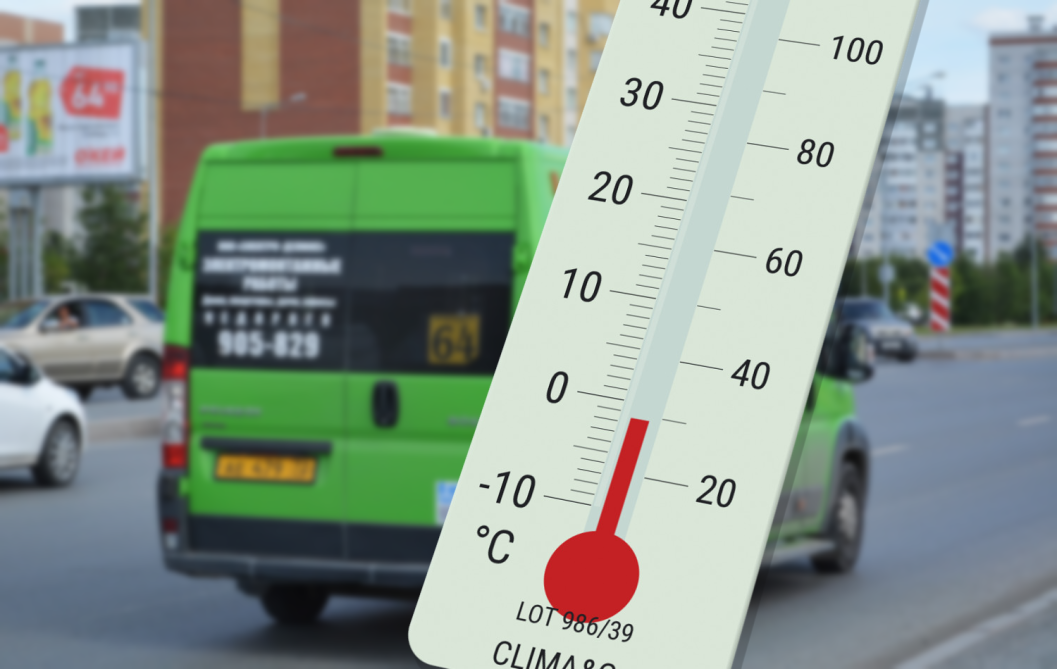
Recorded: -1.5 °C
